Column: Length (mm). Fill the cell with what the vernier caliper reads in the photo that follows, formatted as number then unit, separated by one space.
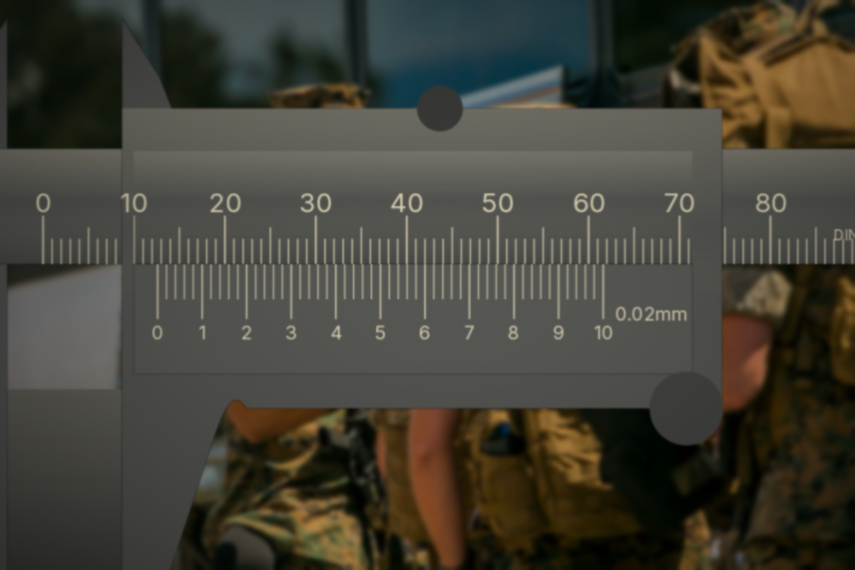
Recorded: 12.6 mm
